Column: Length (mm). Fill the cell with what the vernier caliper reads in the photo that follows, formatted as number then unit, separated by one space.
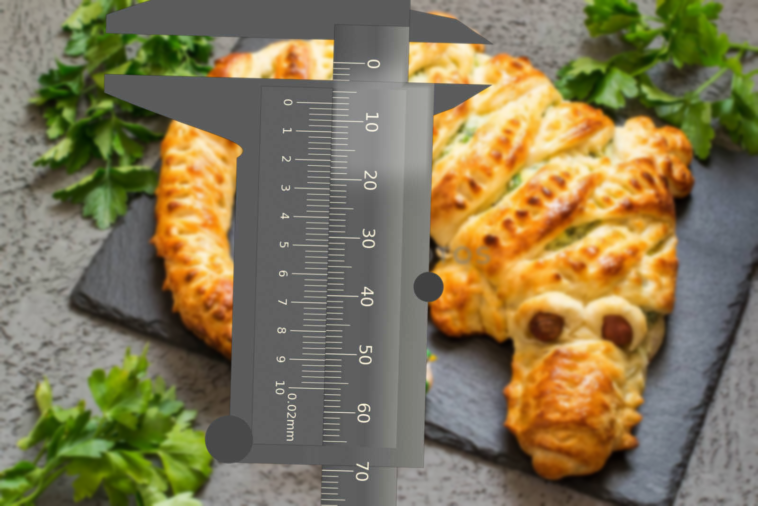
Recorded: 7.0 mm
